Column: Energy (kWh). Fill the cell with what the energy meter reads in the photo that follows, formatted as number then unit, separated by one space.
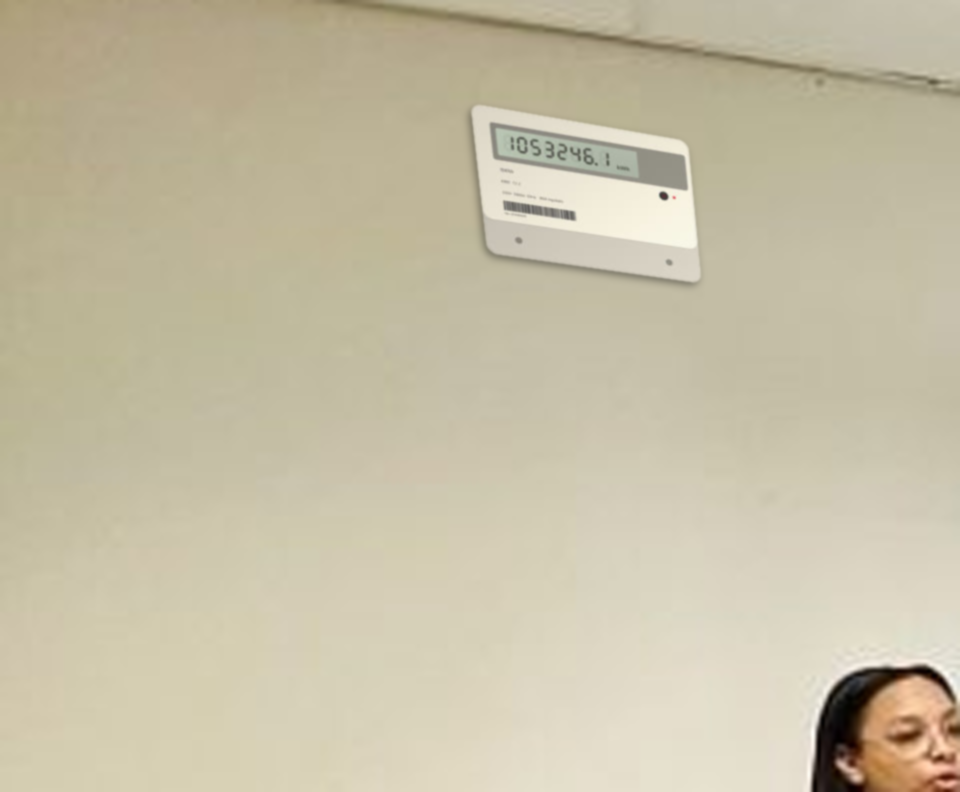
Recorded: 1053246.1 kWh
